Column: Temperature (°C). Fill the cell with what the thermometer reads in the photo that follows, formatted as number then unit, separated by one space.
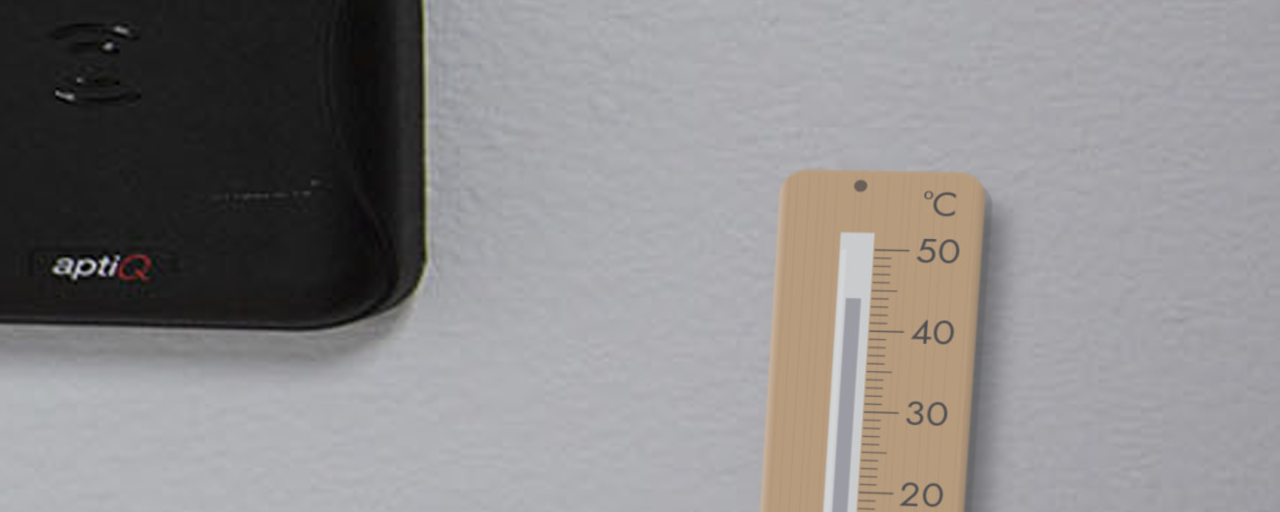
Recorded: 44 °C
